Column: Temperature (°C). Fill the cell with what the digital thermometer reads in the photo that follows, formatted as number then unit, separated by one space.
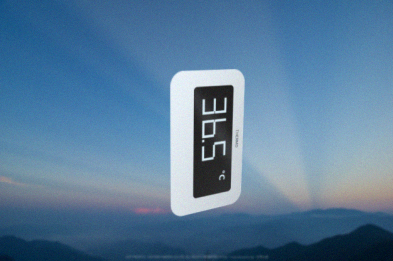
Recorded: 36.5 °C
